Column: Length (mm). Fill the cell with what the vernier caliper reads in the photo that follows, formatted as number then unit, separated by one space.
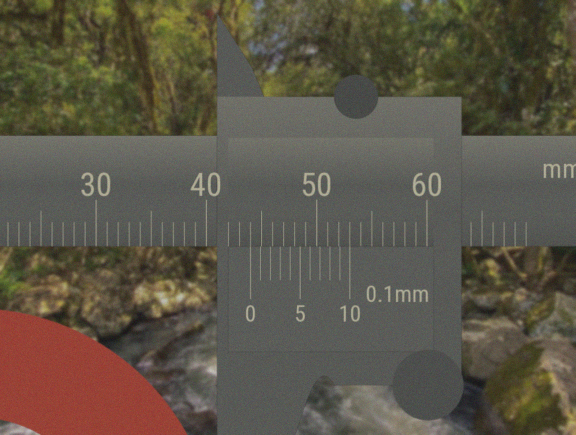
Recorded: 44.0 mm
